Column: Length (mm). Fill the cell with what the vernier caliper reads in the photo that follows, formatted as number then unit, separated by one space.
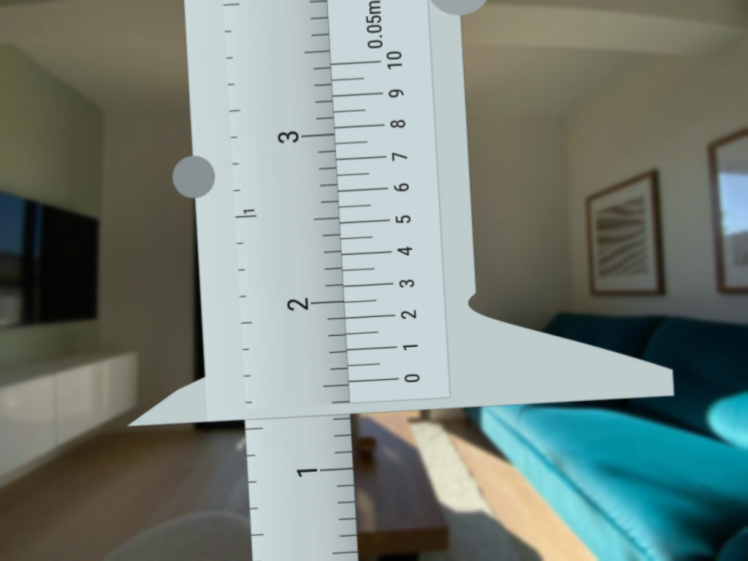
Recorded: 15.2 mm
